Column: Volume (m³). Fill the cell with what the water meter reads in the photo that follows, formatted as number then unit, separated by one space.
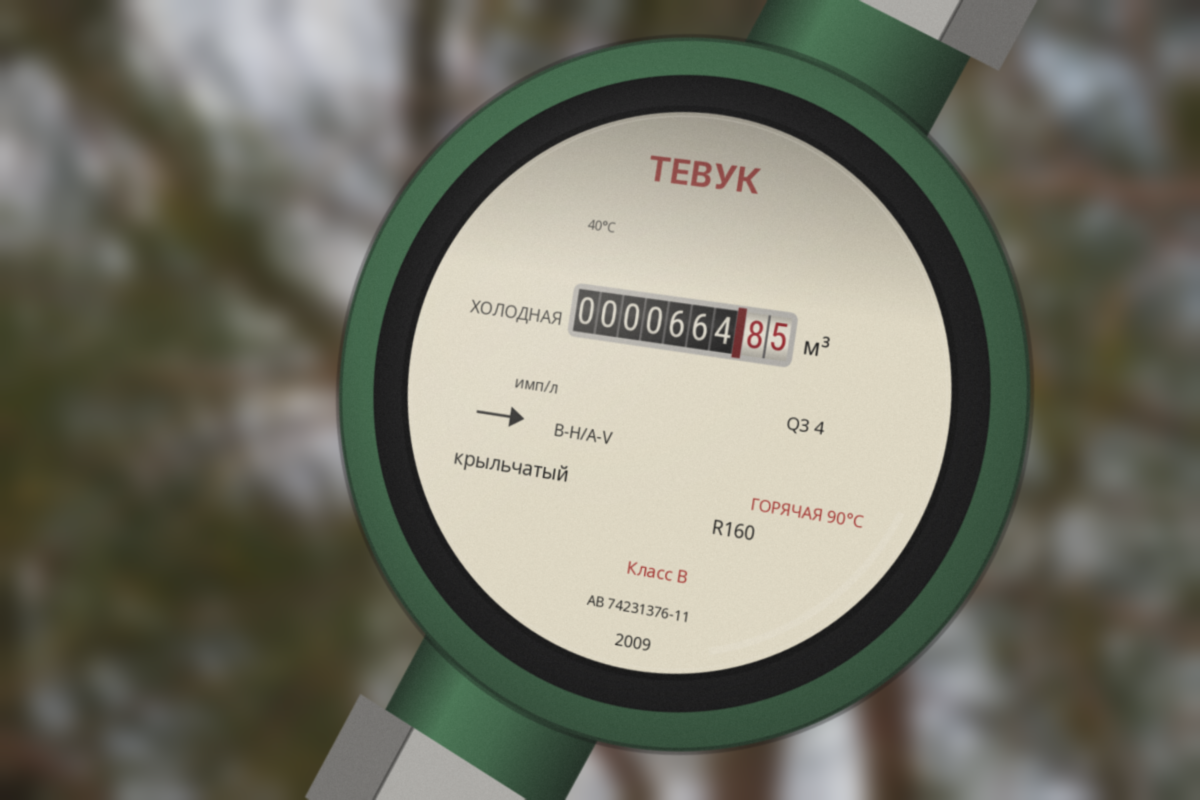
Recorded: 664.85 m³
